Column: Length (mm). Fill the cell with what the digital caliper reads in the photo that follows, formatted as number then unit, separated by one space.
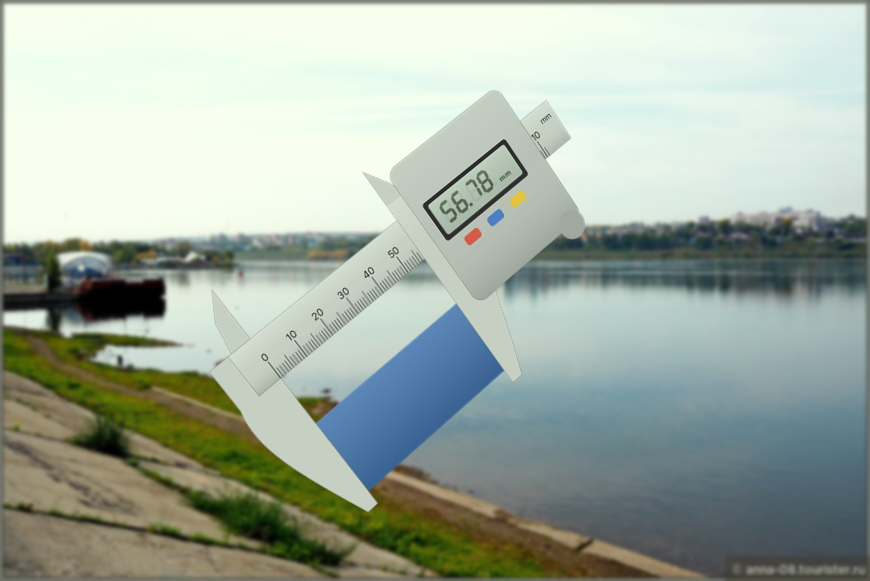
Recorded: 56.78 mm
